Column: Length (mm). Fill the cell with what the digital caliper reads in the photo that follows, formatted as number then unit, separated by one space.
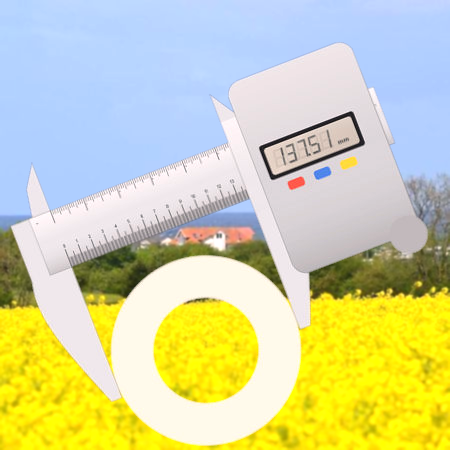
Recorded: 137.51 mm
